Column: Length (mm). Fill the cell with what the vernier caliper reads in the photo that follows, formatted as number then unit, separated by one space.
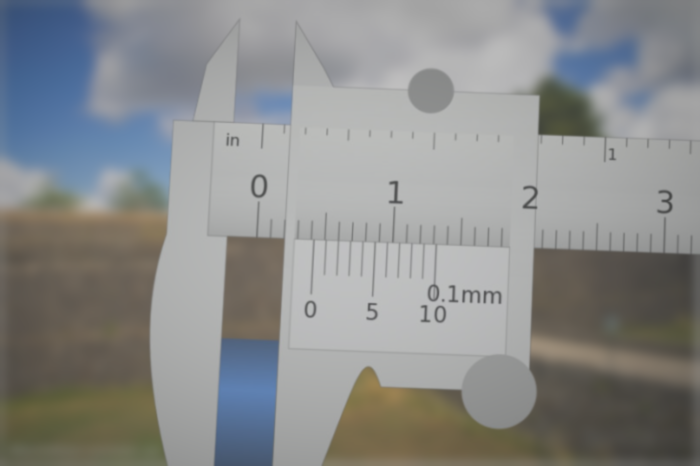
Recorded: 4.2 mm
